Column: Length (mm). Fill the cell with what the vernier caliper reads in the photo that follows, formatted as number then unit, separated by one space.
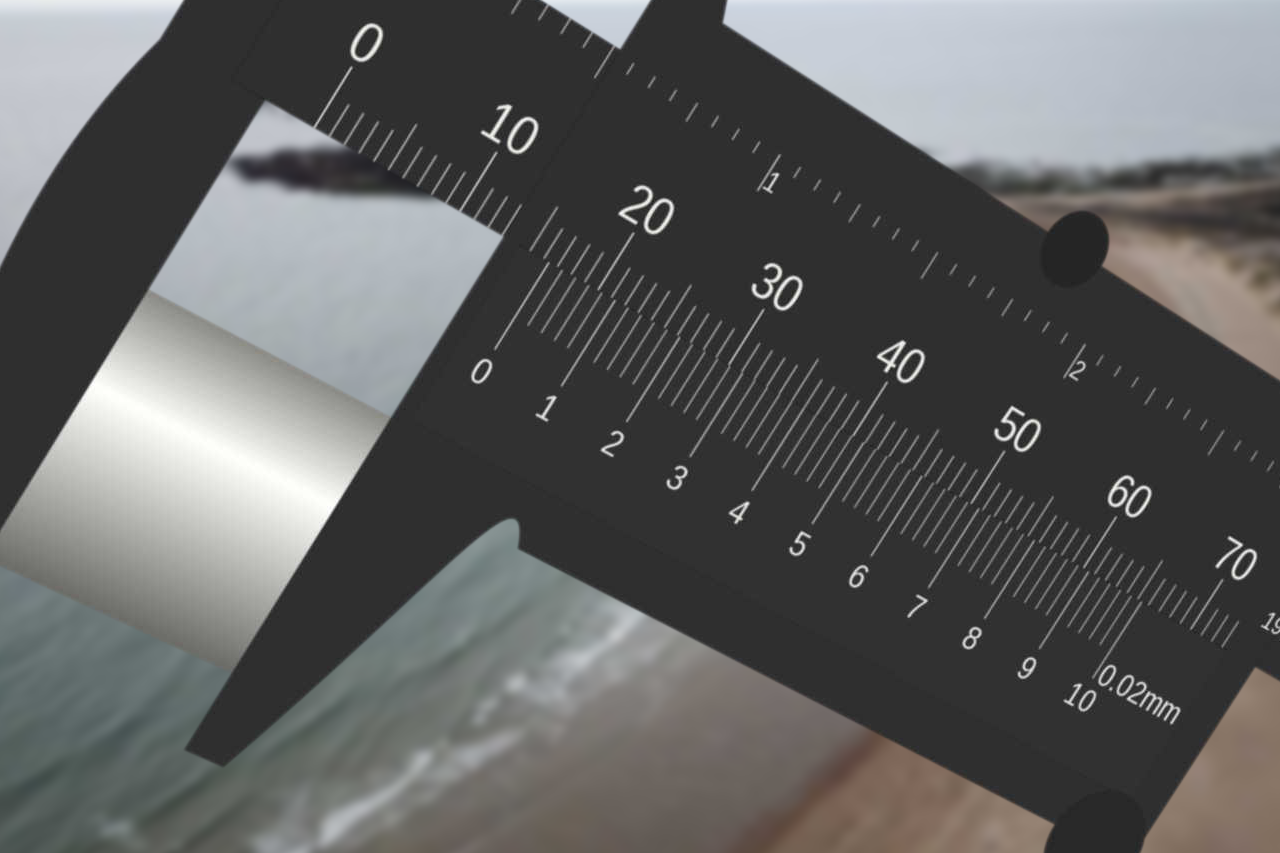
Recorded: 16.4 mm
